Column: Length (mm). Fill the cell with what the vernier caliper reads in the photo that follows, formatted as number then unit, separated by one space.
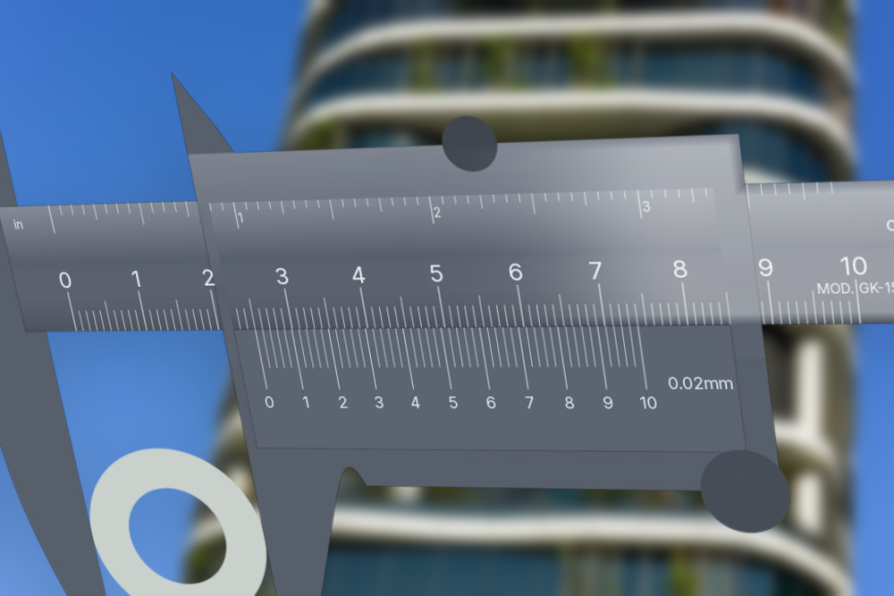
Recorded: 25.0 mm
